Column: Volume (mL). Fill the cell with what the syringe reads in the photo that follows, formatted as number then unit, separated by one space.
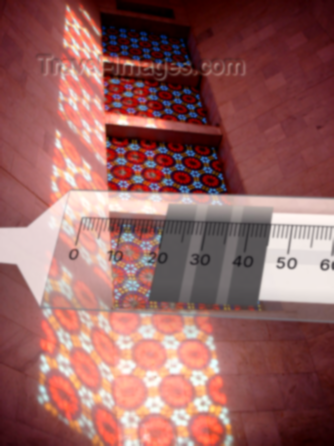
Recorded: 20 mL
